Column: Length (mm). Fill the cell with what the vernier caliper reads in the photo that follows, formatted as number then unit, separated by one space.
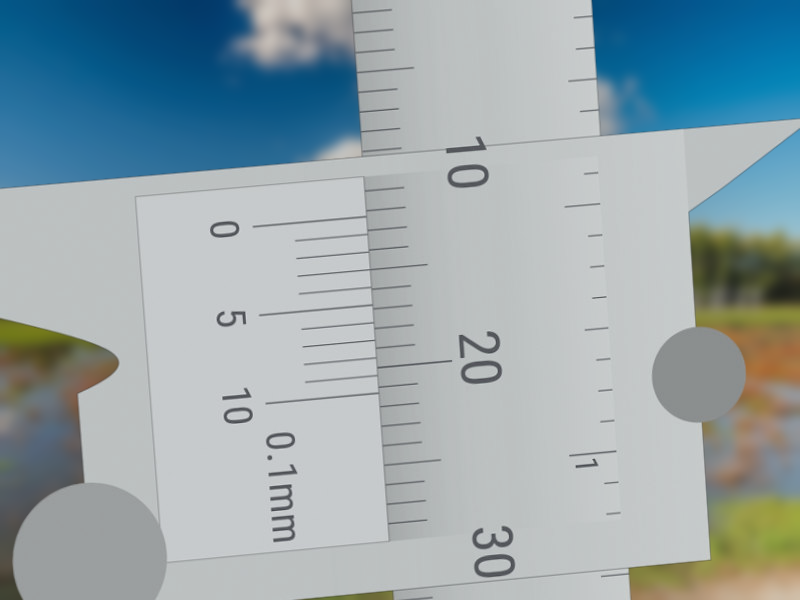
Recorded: 12.3 mm
